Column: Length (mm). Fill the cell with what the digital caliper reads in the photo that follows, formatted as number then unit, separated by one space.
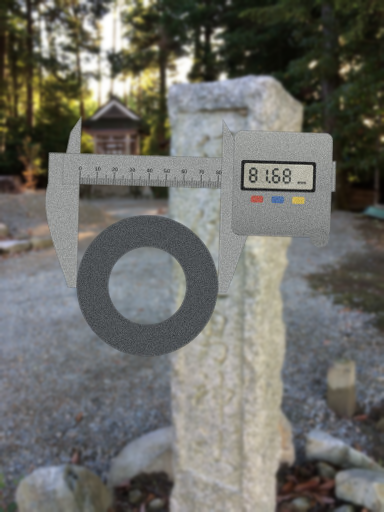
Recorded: 81.68 mm
